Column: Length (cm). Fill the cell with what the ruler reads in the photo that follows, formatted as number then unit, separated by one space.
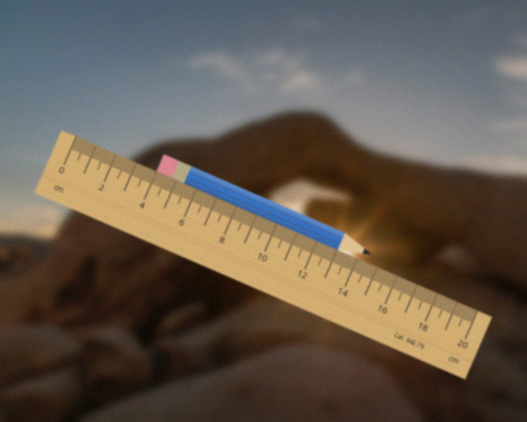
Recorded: 10.5 cm
